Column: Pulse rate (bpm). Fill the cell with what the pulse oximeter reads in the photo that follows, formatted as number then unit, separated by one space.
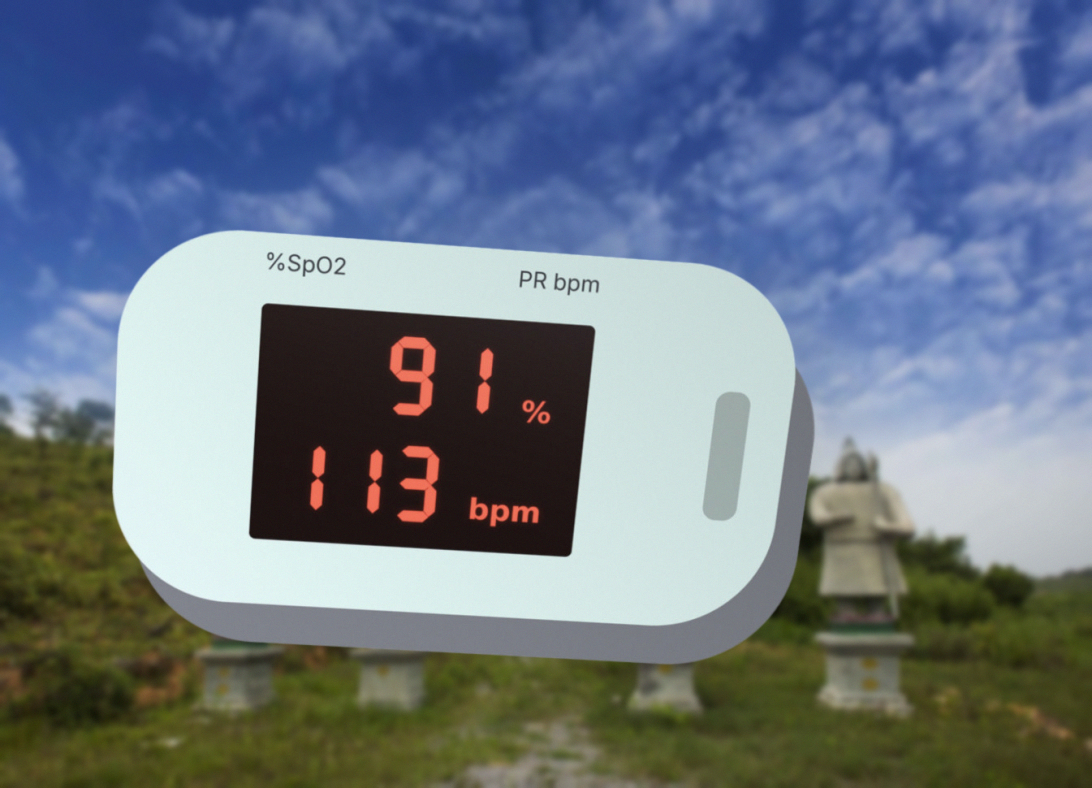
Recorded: 113 bpm
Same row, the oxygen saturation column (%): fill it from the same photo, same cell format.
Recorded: 91 %
